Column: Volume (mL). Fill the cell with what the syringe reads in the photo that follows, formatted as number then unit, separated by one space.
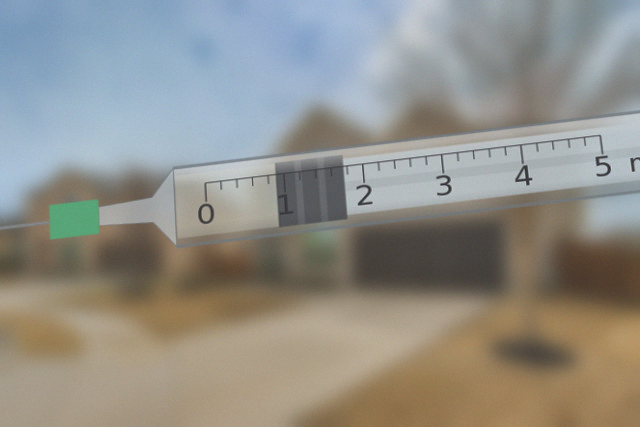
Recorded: 0.9 mL
